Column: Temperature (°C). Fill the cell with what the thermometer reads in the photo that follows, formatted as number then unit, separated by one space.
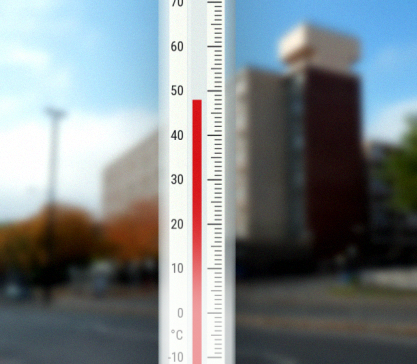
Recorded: 48 °C
